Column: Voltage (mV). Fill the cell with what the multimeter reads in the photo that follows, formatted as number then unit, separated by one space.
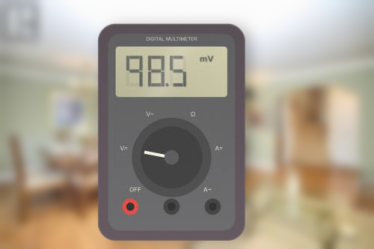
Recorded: 98.5 mV
